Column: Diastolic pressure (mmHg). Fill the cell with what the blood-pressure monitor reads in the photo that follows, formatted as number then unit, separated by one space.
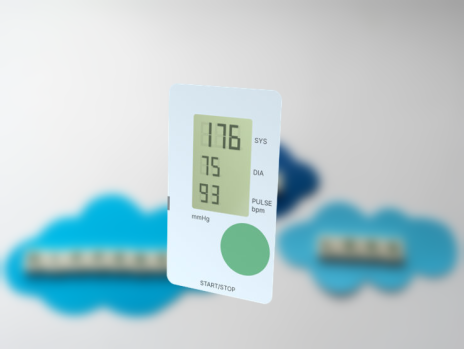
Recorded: 75 mmHg
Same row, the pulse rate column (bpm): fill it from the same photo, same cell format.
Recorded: 93 bpm
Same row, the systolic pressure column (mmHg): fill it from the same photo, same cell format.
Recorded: 176 mmHg
